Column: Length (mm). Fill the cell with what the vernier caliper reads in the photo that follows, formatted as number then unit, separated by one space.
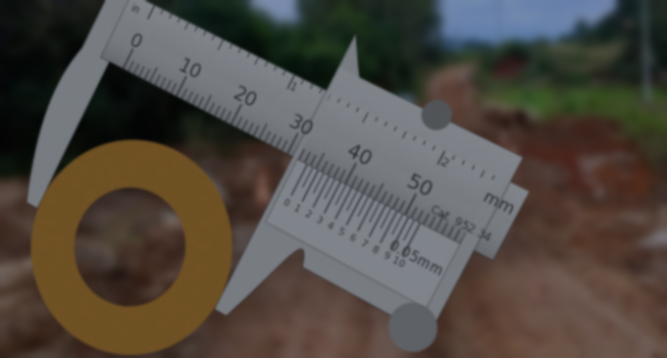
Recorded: 33.5 mm
